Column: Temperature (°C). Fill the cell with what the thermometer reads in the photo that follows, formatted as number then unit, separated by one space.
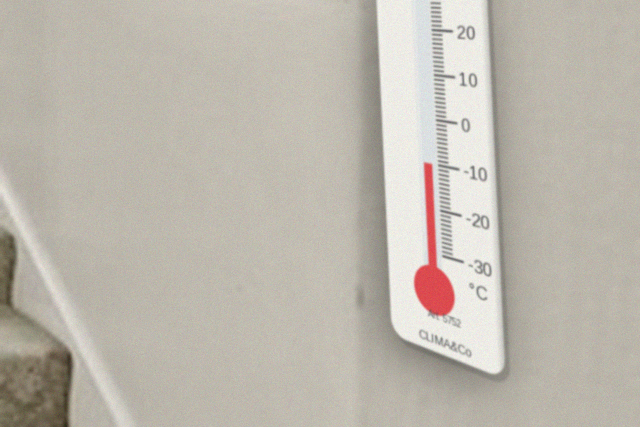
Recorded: -10 °C
